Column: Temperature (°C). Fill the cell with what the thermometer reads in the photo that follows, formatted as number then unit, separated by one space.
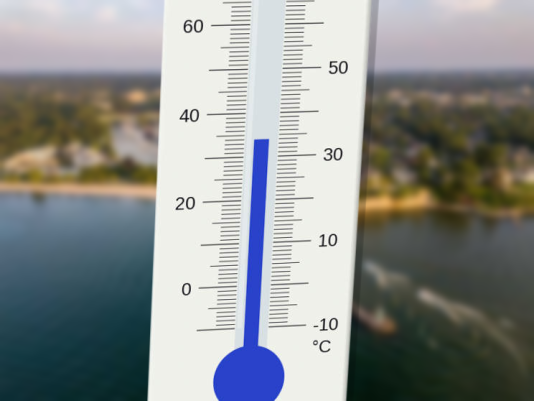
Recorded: 34 °C
